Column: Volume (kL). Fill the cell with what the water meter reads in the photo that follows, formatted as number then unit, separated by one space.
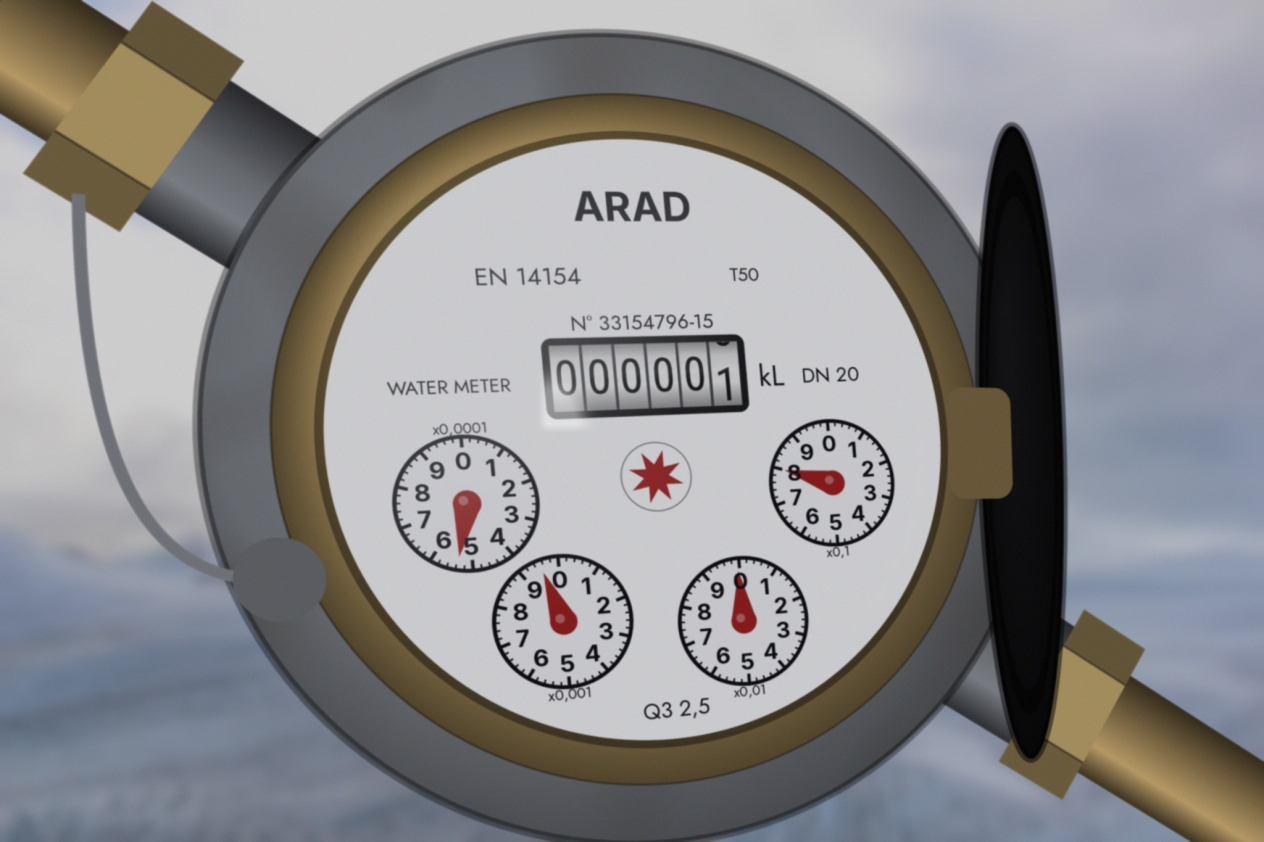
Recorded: 0.7995 kL
